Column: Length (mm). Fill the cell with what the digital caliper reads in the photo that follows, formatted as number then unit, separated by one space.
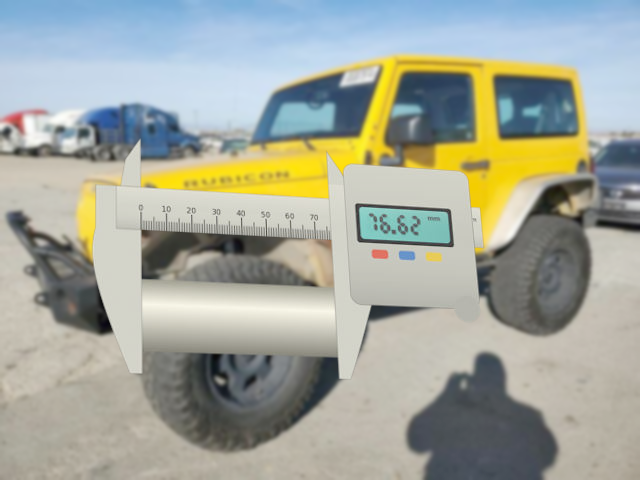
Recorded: 76.62 mm
